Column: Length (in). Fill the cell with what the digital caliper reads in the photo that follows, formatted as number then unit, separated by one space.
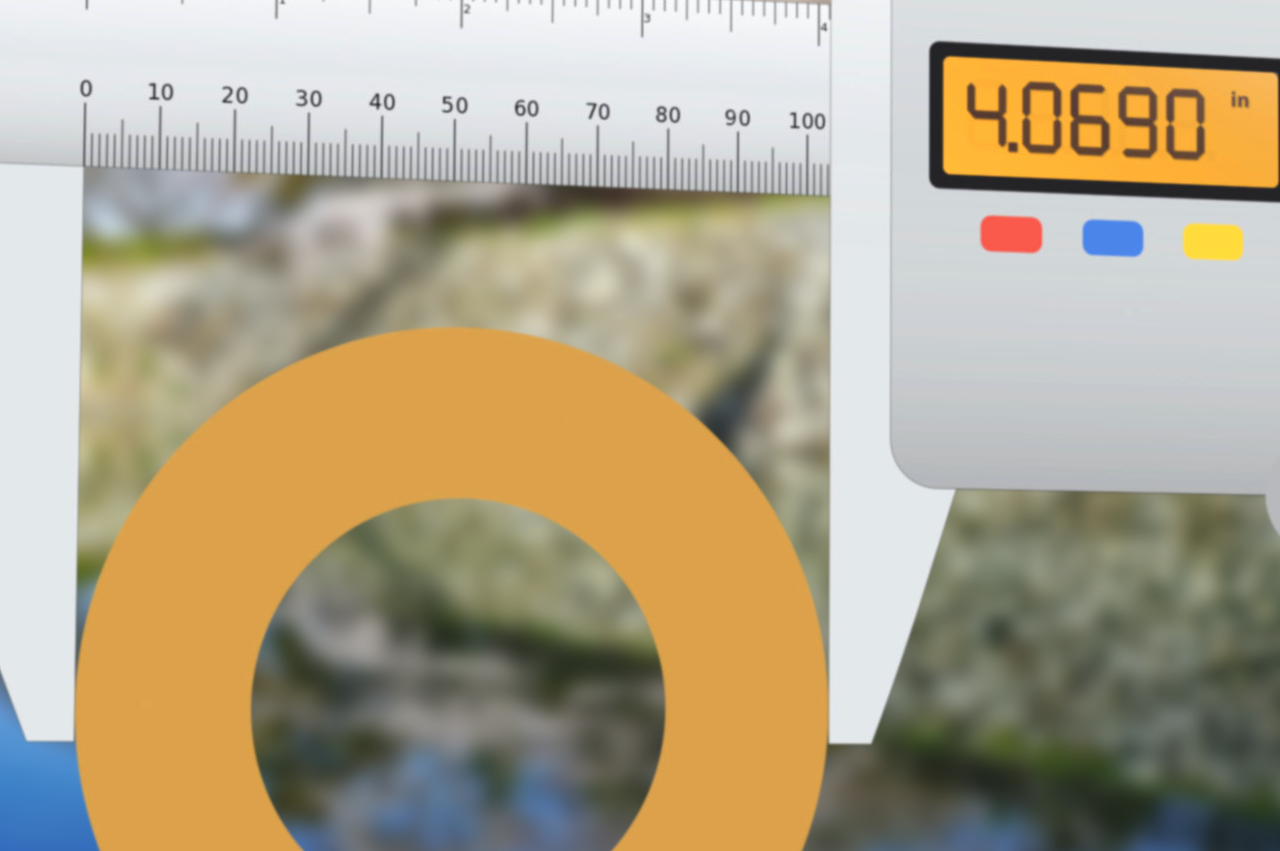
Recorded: 4.0690 in
